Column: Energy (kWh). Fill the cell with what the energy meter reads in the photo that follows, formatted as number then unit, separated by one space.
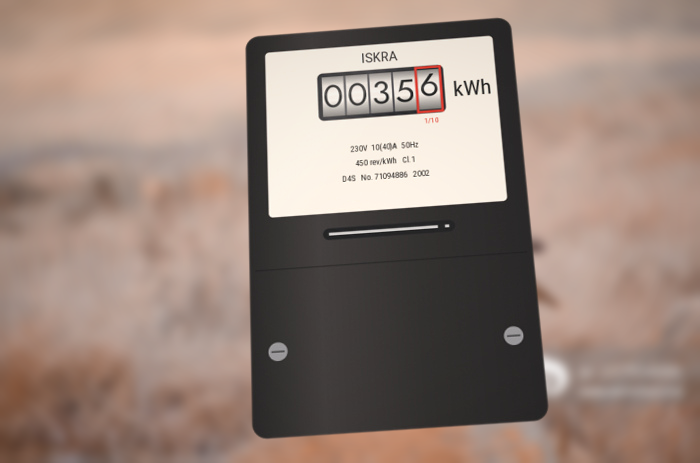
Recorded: 35.6 kWh
